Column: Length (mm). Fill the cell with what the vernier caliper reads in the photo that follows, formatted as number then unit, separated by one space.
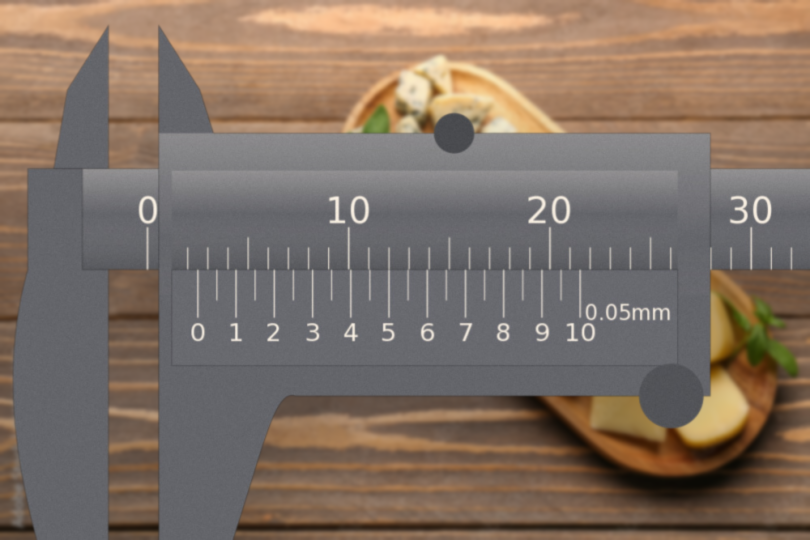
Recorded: 2.5 mm
